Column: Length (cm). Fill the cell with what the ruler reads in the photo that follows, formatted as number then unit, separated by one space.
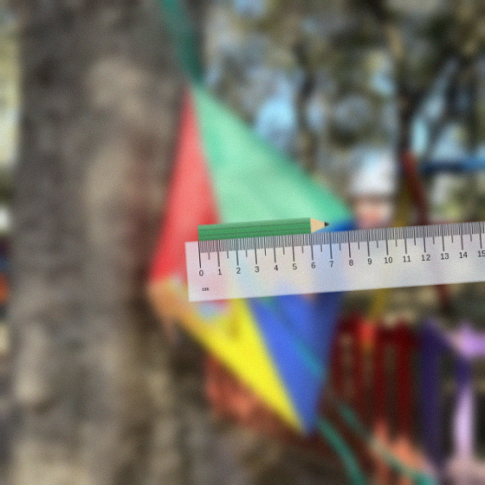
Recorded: 7 cm
